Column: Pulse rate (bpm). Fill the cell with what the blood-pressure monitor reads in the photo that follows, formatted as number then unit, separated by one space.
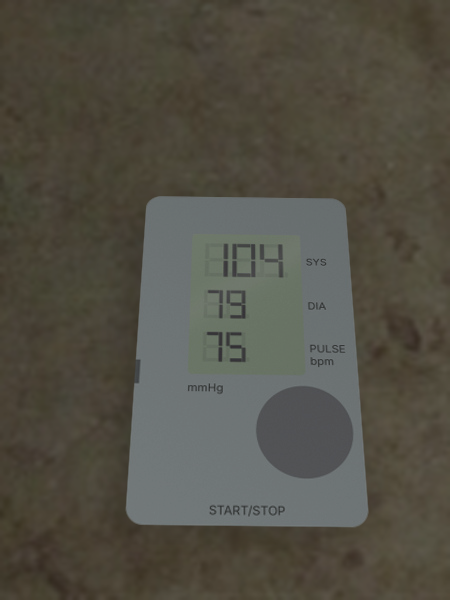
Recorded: 75 bpm
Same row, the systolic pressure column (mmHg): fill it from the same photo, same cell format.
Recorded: 104 mmHg
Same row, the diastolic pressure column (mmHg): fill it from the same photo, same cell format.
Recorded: 79 mmHg
